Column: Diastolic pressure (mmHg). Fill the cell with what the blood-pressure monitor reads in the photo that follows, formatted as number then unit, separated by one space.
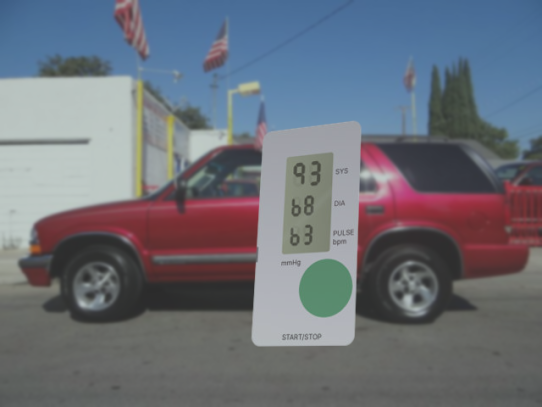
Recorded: 68 mmHg
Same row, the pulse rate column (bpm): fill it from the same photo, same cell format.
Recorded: 63 bpm
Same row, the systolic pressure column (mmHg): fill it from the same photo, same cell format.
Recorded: 93 mmHg
